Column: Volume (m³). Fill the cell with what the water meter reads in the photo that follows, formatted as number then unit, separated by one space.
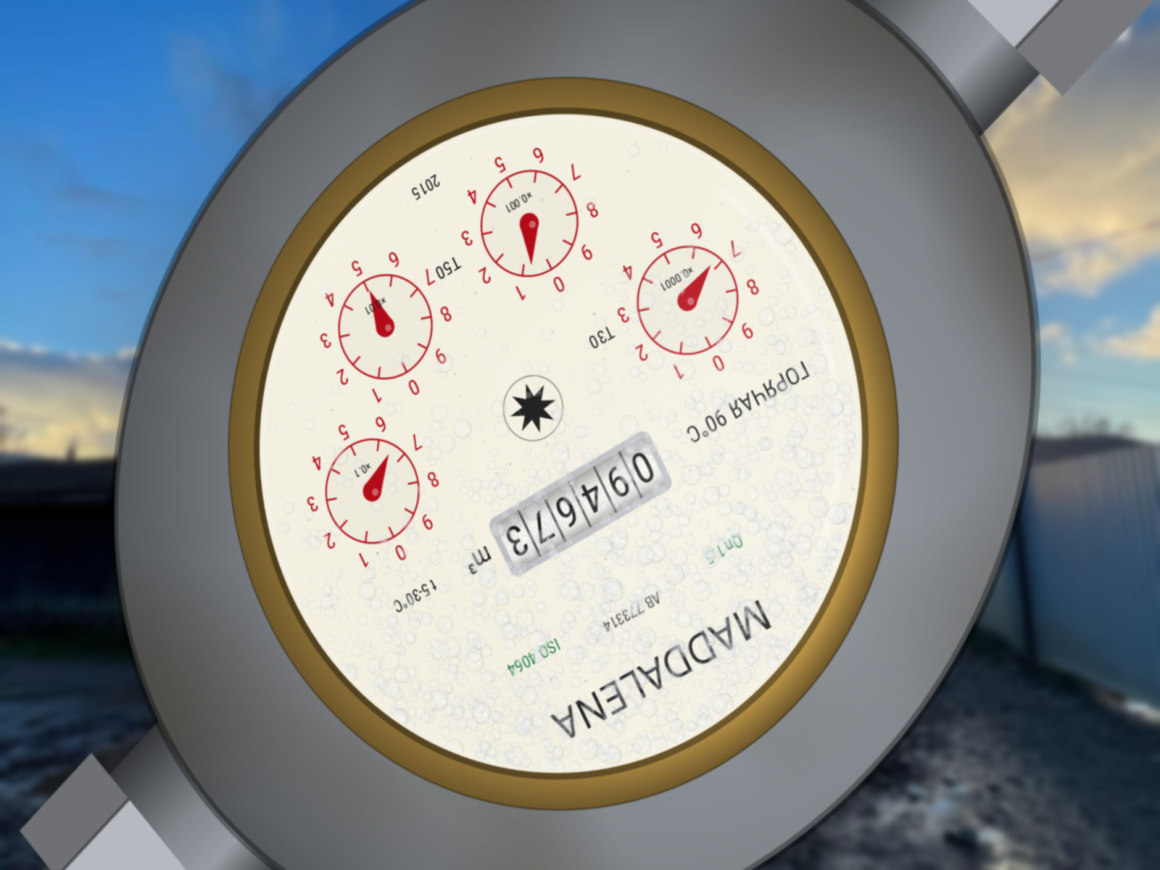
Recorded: 94673.6506 m³
